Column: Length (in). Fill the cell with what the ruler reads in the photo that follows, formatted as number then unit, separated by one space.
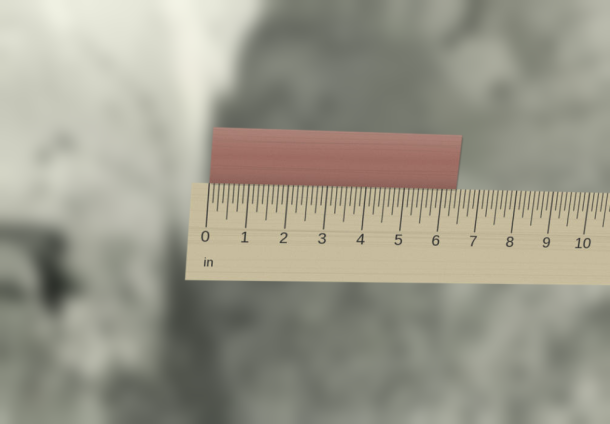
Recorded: 6.375 in
